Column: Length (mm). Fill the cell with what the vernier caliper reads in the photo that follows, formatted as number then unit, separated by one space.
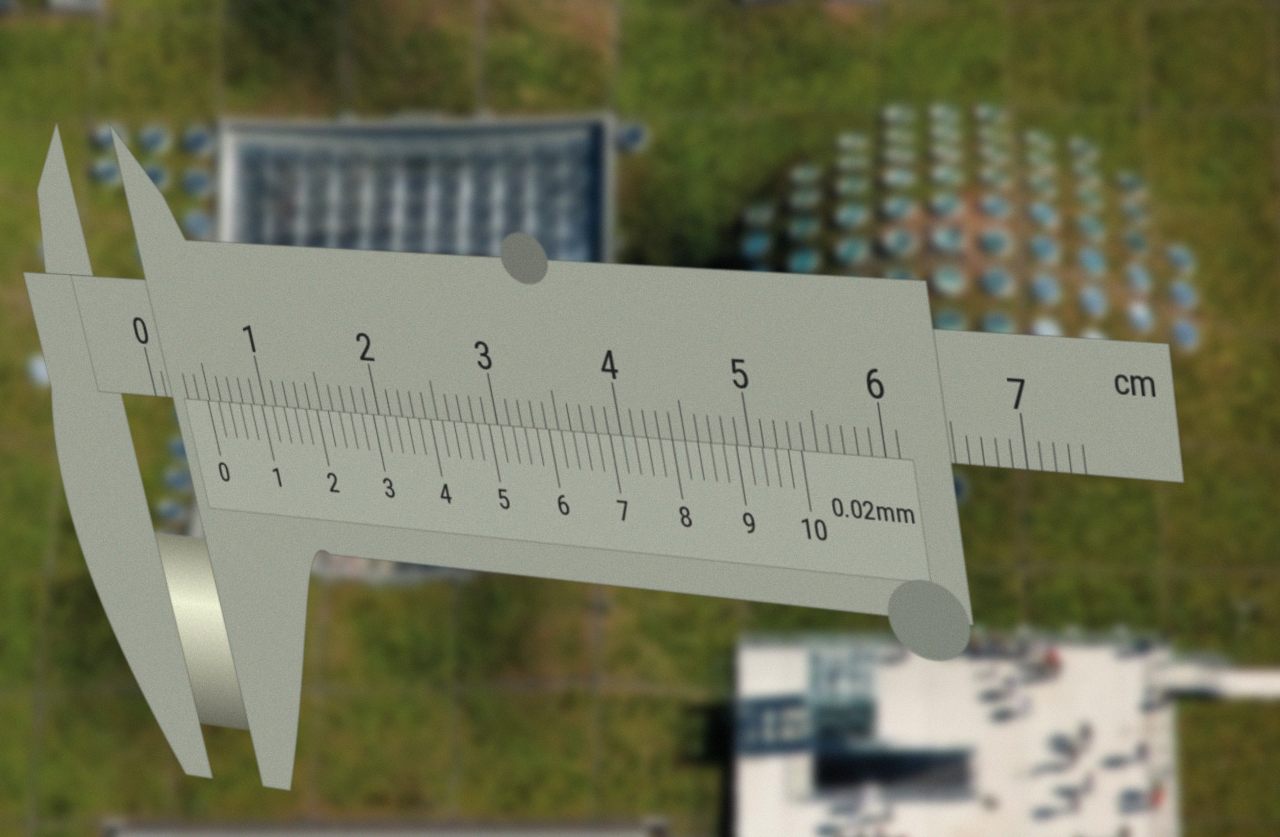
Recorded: 4.8 mm
